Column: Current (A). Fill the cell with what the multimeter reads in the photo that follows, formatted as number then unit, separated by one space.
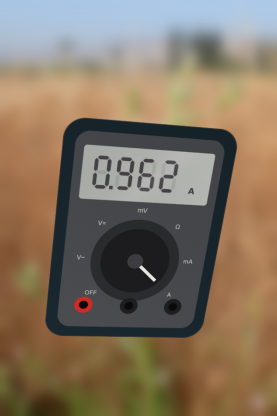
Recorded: 0.962 A
